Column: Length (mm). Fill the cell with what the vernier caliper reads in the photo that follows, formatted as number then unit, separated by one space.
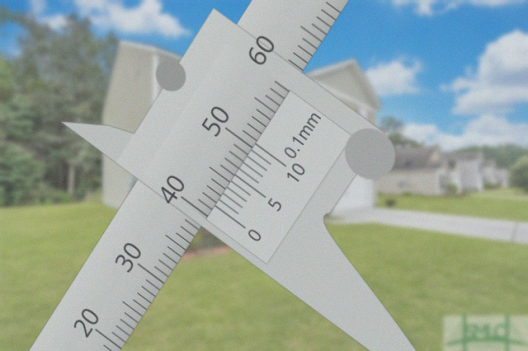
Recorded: 41.6 mm
